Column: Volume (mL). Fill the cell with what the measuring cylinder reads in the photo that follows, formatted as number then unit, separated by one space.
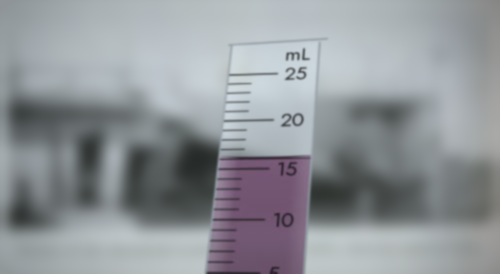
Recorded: 16 mL
